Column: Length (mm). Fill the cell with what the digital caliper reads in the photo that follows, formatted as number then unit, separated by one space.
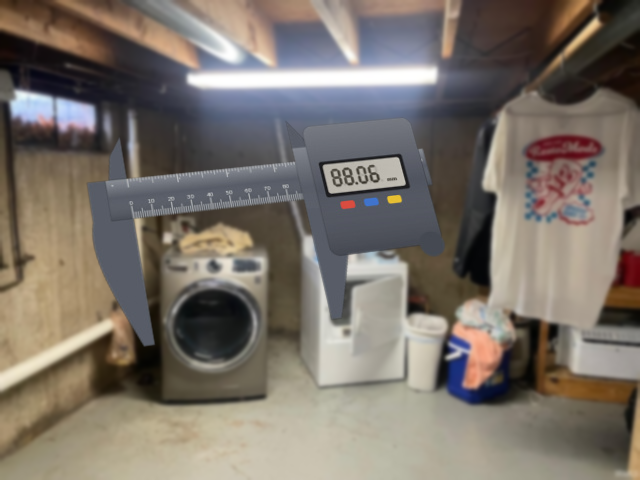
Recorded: 88.06 mm
